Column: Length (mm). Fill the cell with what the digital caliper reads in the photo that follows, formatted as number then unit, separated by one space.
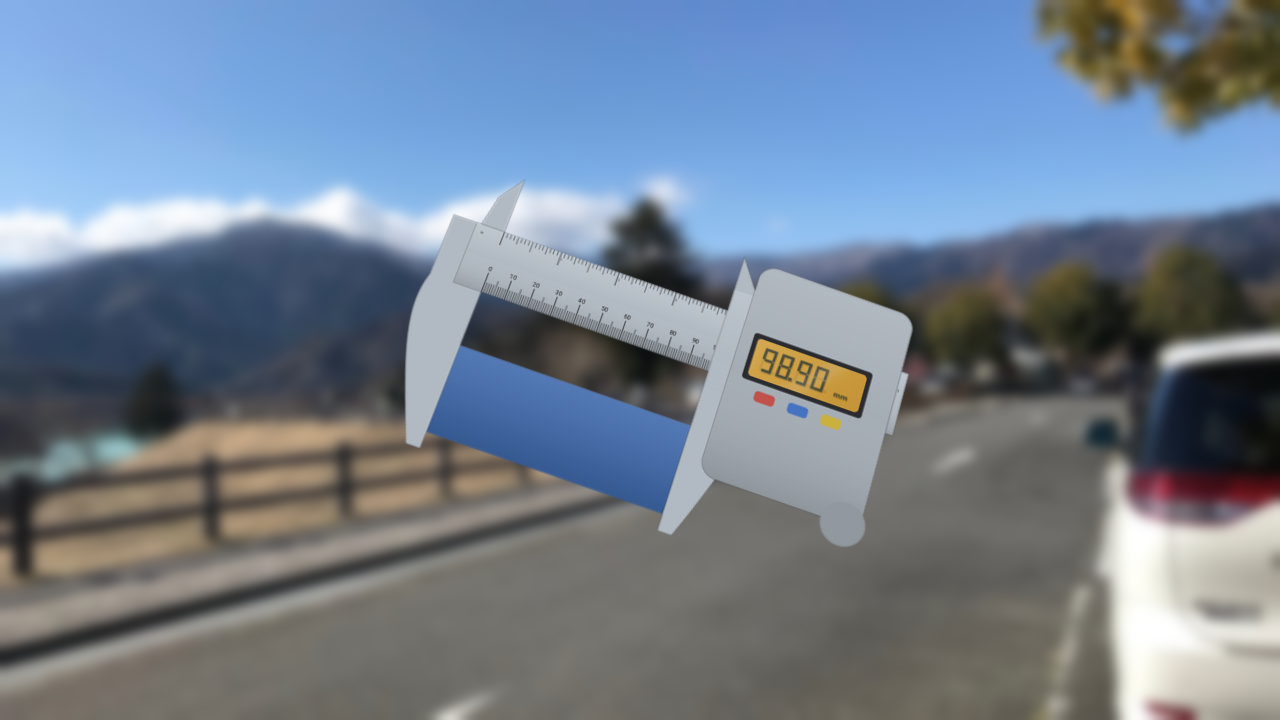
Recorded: 98.90 mm
